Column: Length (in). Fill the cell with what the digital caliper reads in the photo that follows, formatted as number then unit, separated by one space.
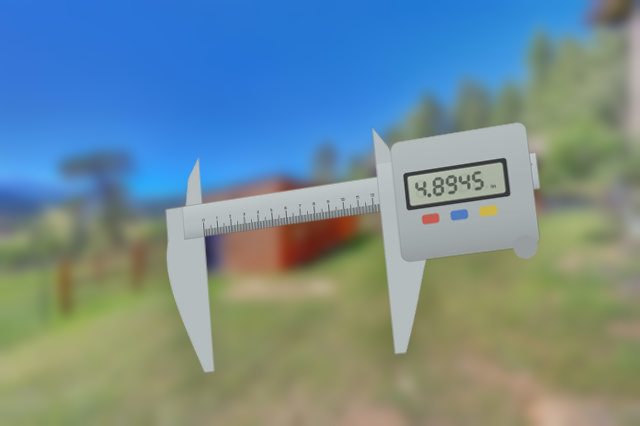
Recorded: 4.8945 in
